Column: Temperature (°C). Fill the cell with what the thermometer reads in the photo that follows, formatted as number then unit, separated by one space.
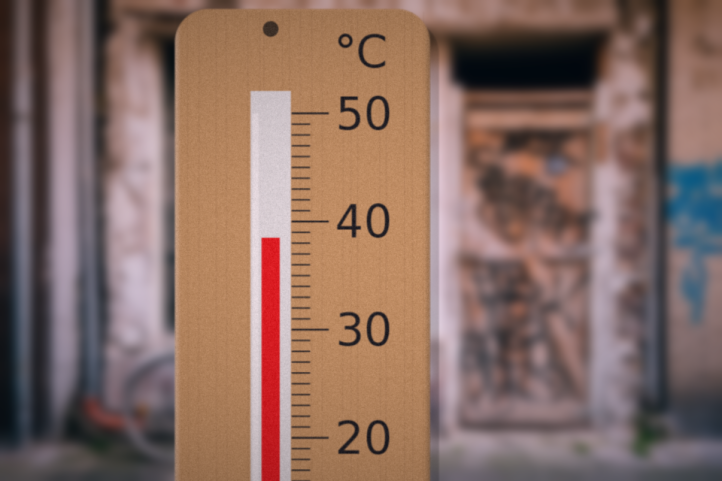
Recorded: 38.5 °C
